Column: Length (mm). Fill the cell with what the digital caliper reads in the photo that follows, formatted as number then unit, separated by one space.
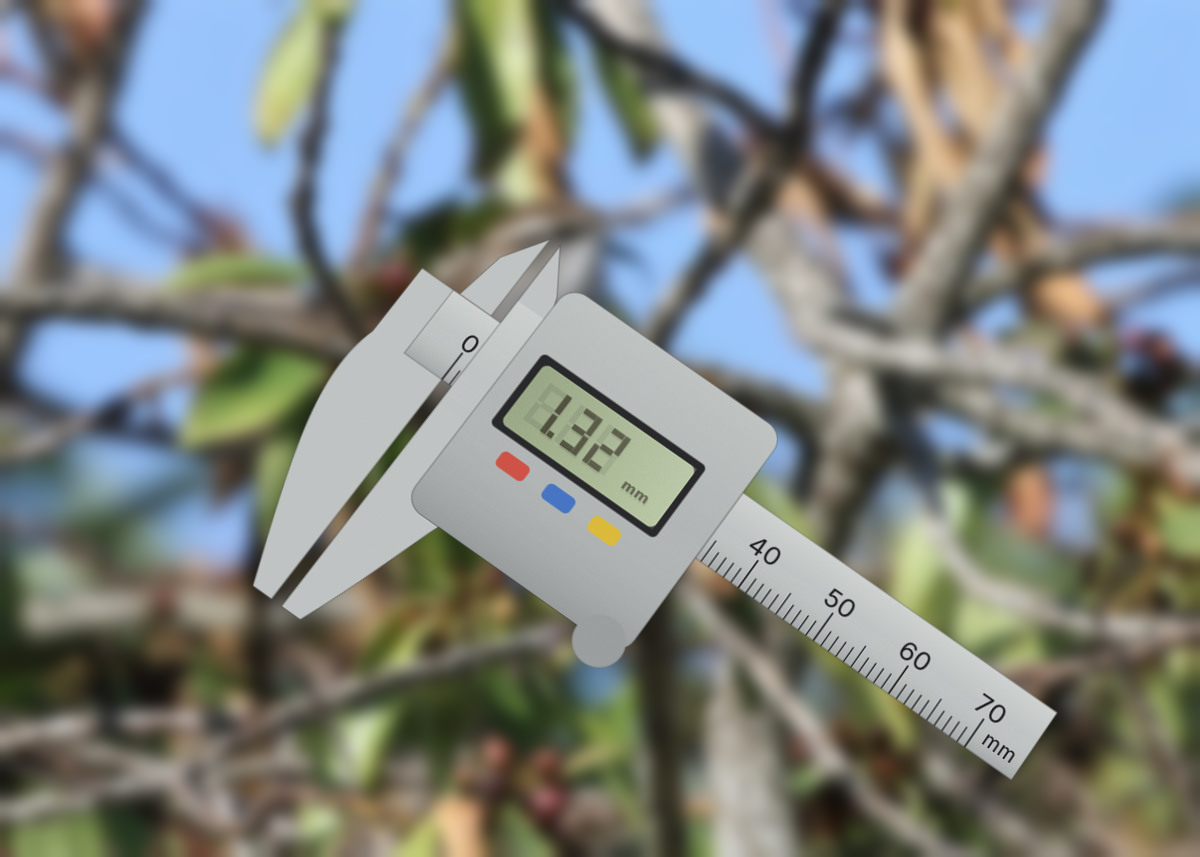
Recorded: 1.32 mm
